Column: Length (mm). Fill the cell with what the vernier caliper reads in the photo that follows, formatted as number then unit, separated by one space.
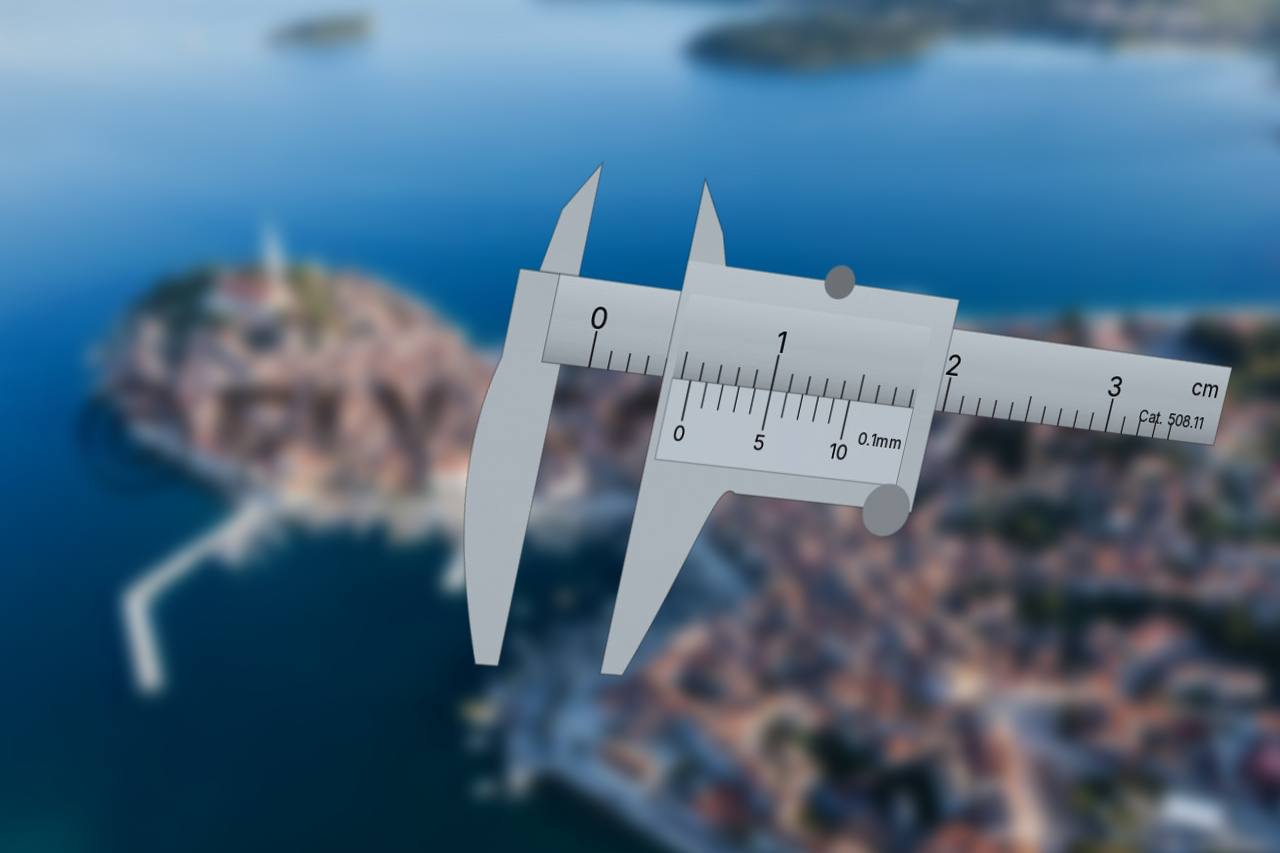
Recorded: 5.5 mm
